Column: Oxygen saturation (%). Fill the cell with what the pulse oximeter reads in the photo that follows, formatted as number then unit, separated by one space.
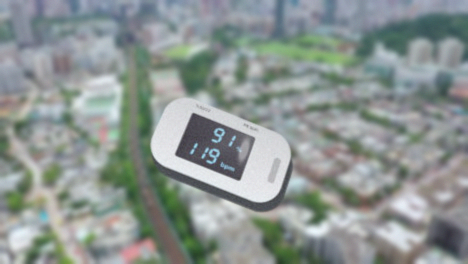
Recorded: 91 %
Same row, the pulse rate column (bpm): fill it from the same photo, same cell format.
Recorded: 119 bpm
